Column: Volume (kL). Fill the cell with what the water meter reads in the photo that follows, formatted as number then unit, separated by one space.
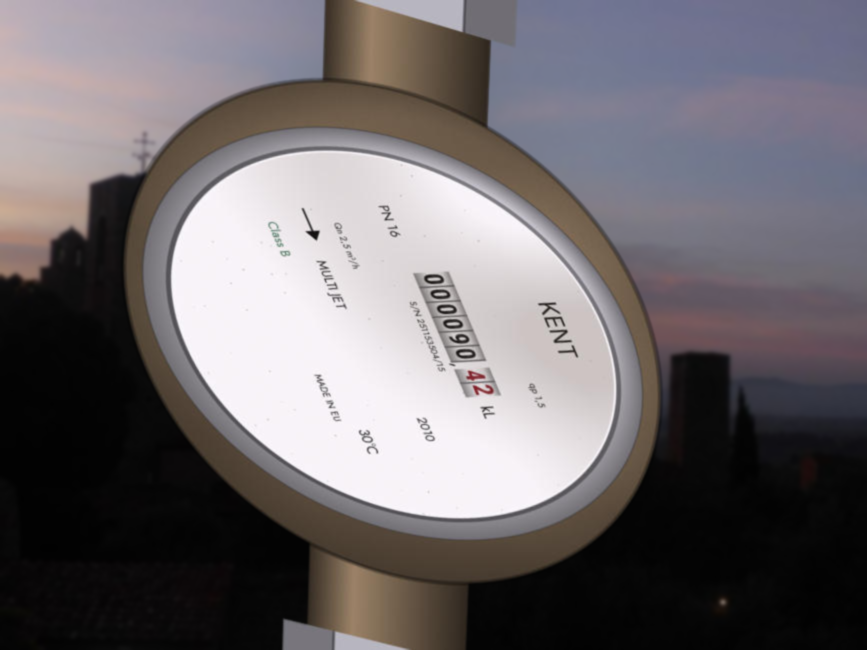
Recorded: 90.42 kL
